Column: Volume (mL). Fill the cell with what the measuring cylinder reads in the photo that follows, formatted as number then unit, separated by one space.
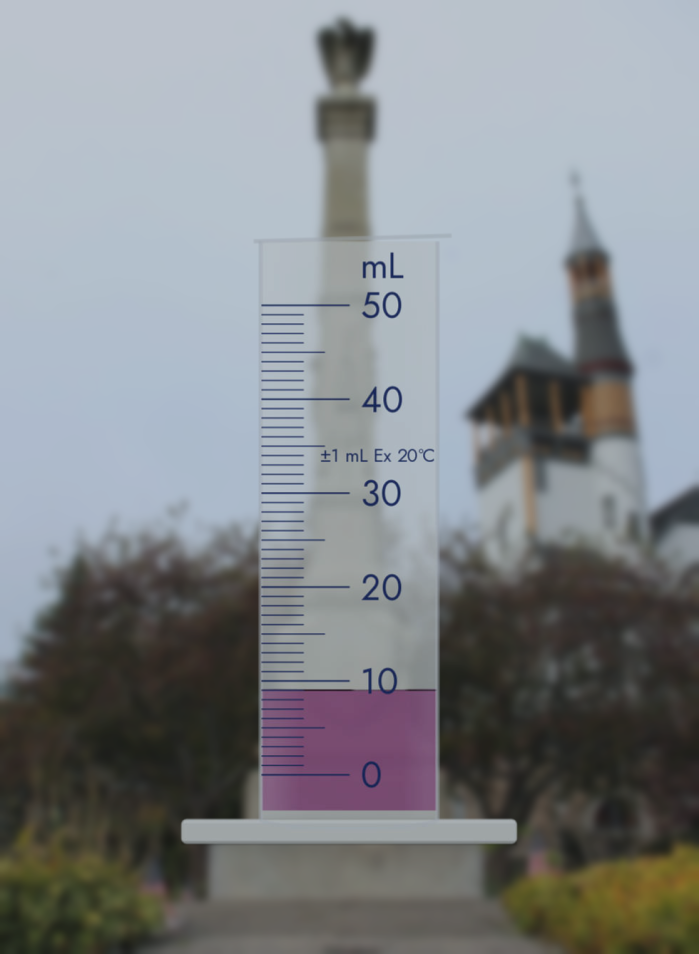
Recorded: 9 mL
